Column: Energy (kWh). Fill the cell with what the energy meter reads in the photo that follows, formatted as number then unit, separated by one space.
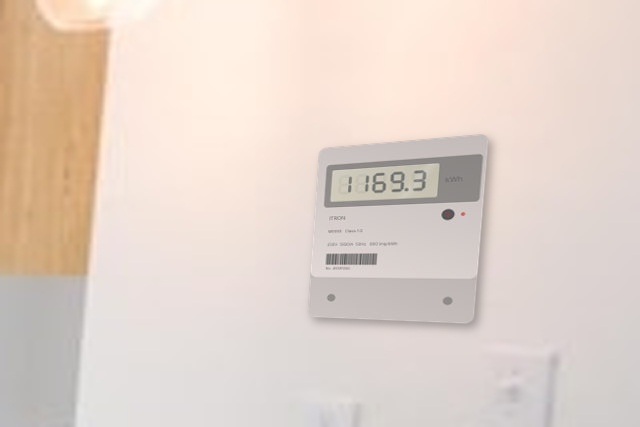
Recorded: 1169.3 kWh
